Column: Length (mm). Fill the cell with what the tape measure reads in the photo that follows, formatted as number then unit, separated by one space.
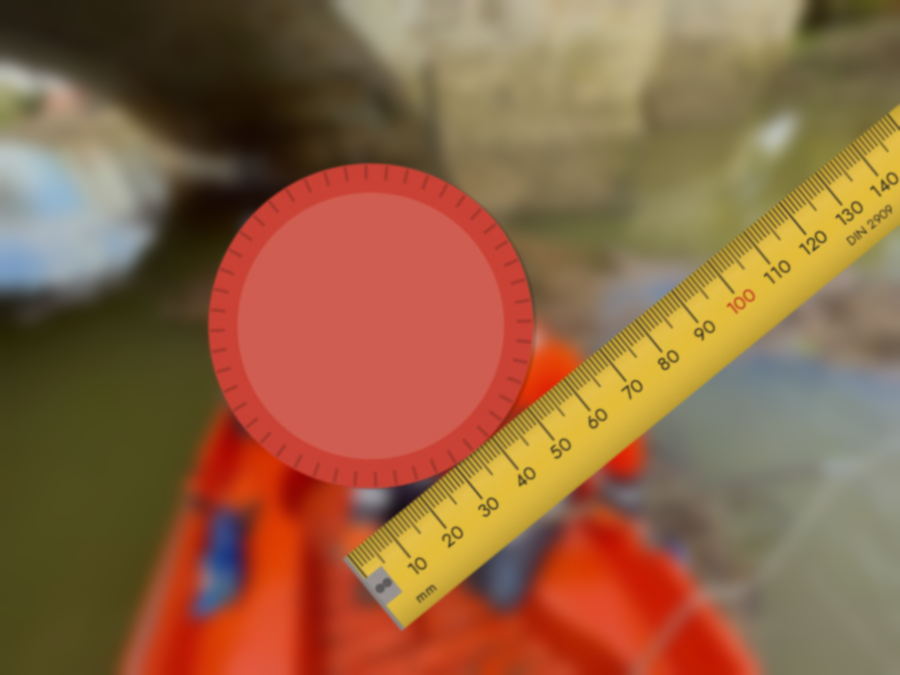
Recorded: 70 mm
